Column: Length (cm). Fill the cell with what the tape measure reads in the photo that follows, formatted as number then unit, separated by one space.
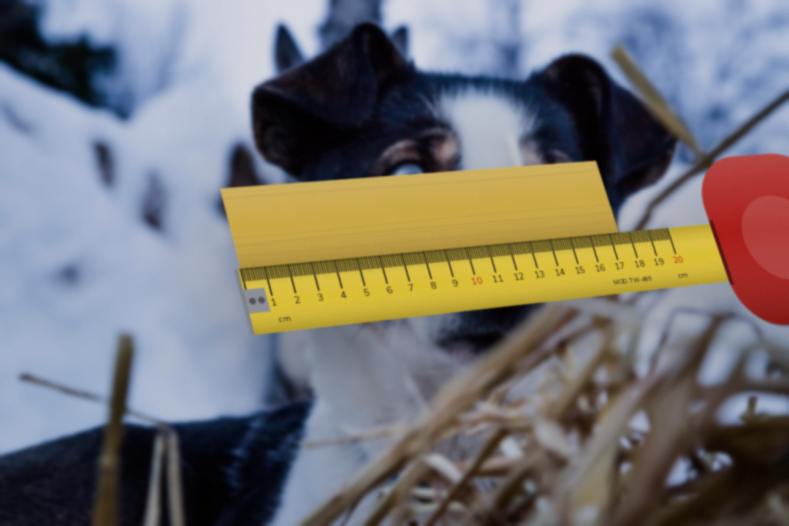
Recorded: 17.5 cm
